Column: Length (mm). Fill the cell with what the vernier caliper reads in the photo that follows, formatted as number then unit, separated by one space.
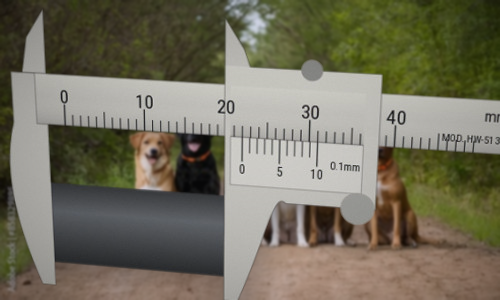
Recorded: 22.0 mm
